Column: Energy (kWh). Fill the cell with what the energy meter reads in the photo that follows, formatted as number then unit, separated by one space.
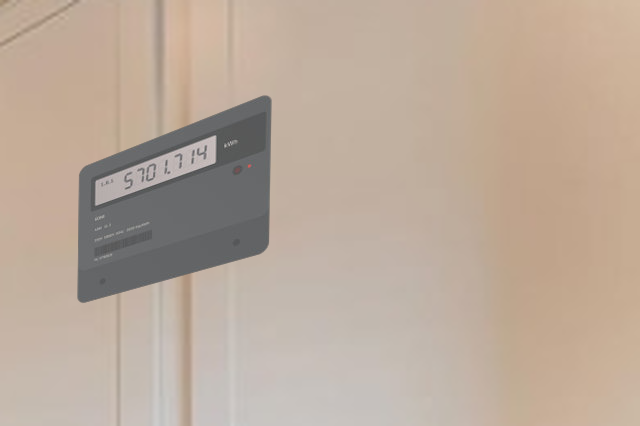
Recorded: 5701.714 kWh
